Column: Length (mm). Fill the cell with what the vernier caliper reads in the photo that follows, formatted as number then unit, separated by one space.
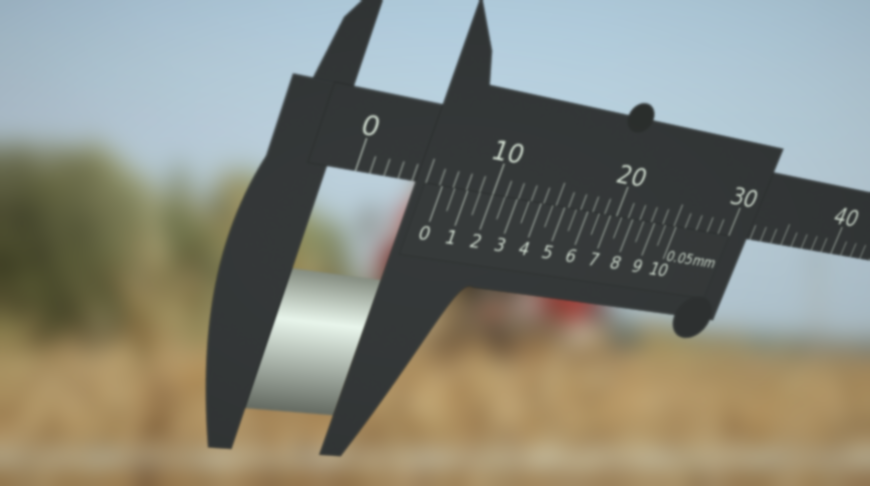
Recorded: 6.2 mm
